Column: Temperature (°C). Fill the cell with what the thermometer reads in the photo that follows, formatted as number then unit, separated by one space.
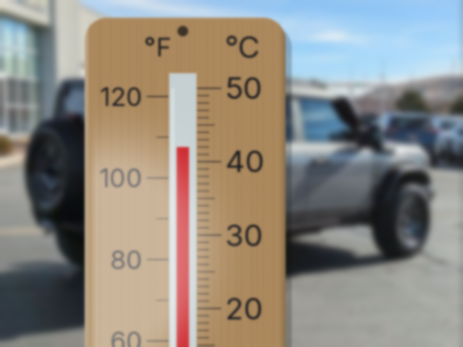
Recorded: 42 °C
